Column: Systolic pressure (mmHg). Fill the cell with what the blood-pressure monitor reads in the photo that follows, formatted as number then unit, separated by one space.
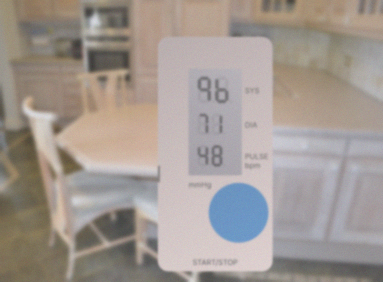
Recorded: 96 mmHg
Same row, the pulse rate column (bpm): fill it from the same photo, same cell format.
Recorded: 48 bpm
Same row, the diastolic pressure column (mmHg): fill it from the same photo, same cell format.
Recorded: 71 mmHg
